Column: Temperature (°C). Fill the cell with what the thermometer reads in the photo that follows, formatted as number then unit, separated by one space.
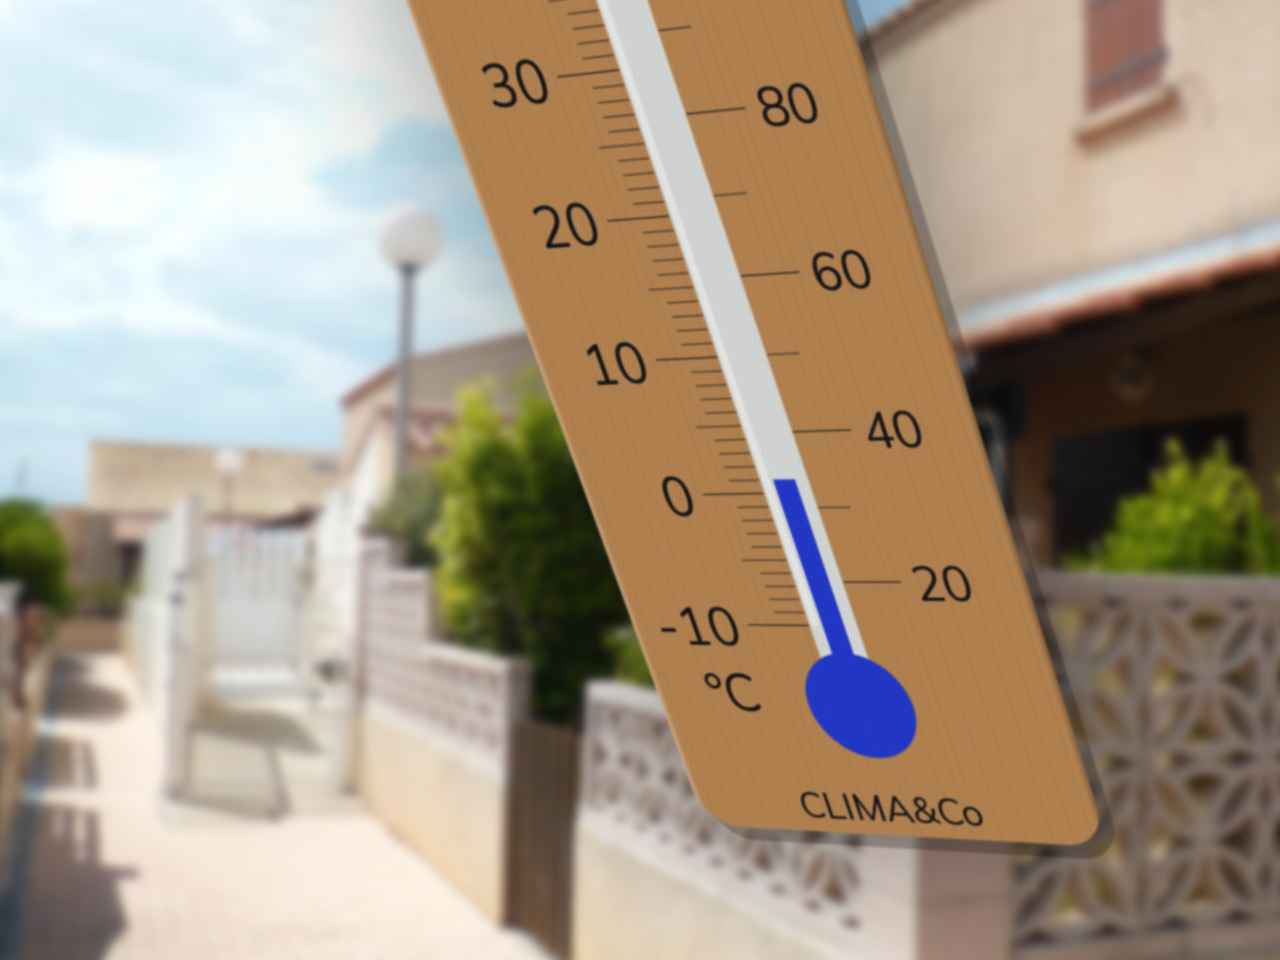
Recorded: 1 °C
